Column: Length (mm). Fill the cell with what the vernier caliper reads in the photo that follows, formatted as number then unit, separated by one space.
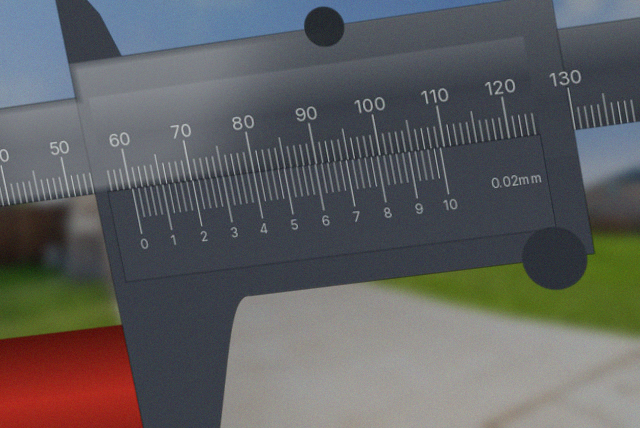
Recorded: 60.4 mm
